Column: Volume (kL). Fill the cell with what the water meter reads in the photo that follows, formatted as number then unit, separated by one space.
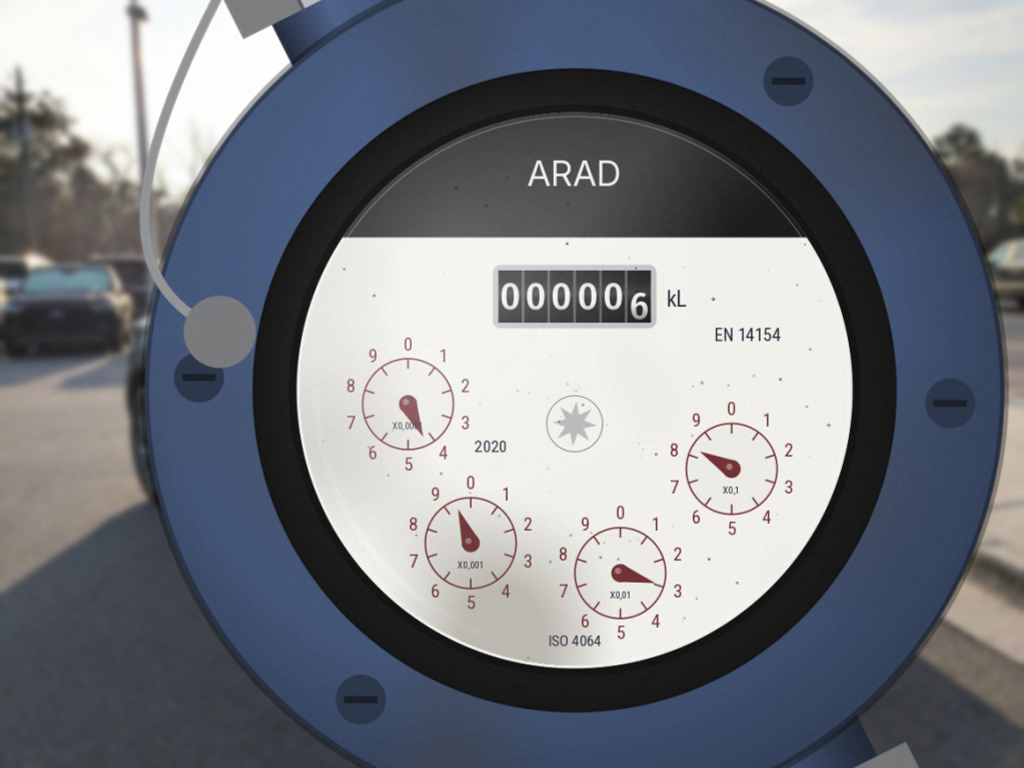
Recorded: 5.8294 kL
